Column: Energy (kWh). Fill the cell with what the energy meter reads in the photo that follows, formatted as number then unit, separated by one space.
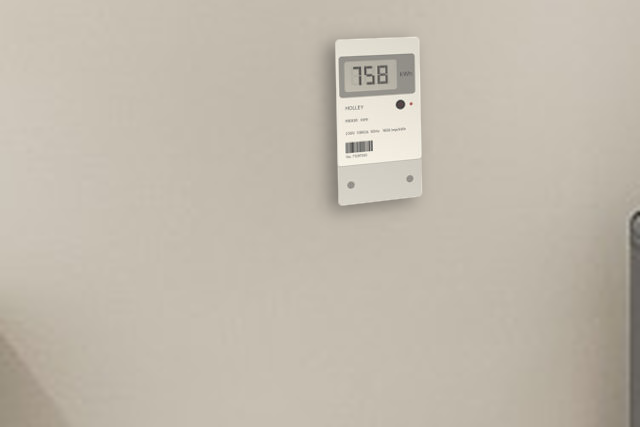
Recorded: 758 kWh
